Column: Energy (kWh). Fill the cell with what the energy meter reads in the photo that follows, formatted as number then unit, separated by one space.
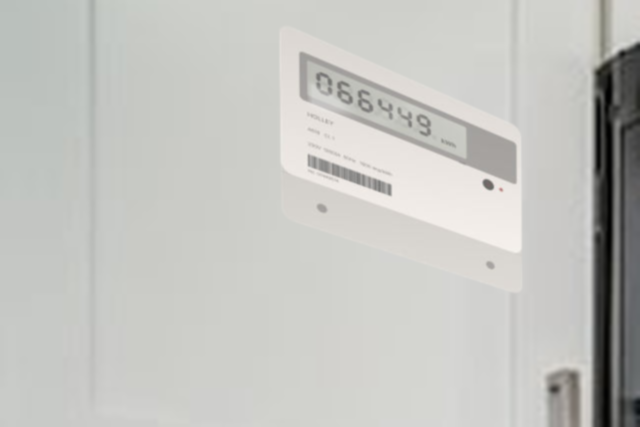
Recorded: 66449 kWh
